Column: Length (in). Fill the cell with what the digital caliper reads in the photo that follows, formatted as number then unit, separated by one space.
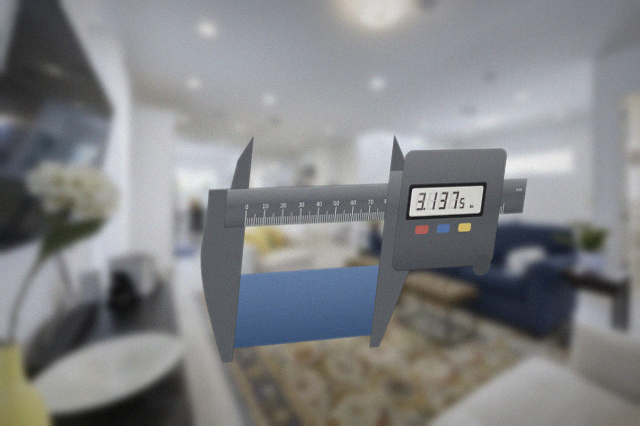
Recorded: 3.1375 in
